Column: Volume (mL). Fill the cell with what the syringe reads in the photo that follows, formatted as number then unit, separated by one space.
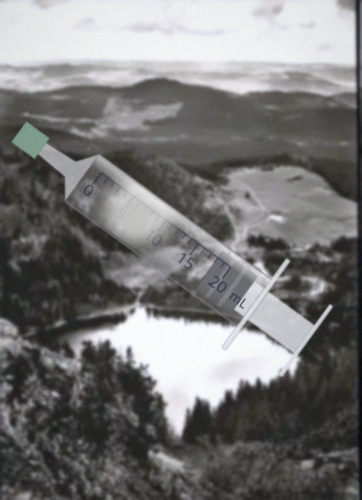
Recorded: 18 mL
